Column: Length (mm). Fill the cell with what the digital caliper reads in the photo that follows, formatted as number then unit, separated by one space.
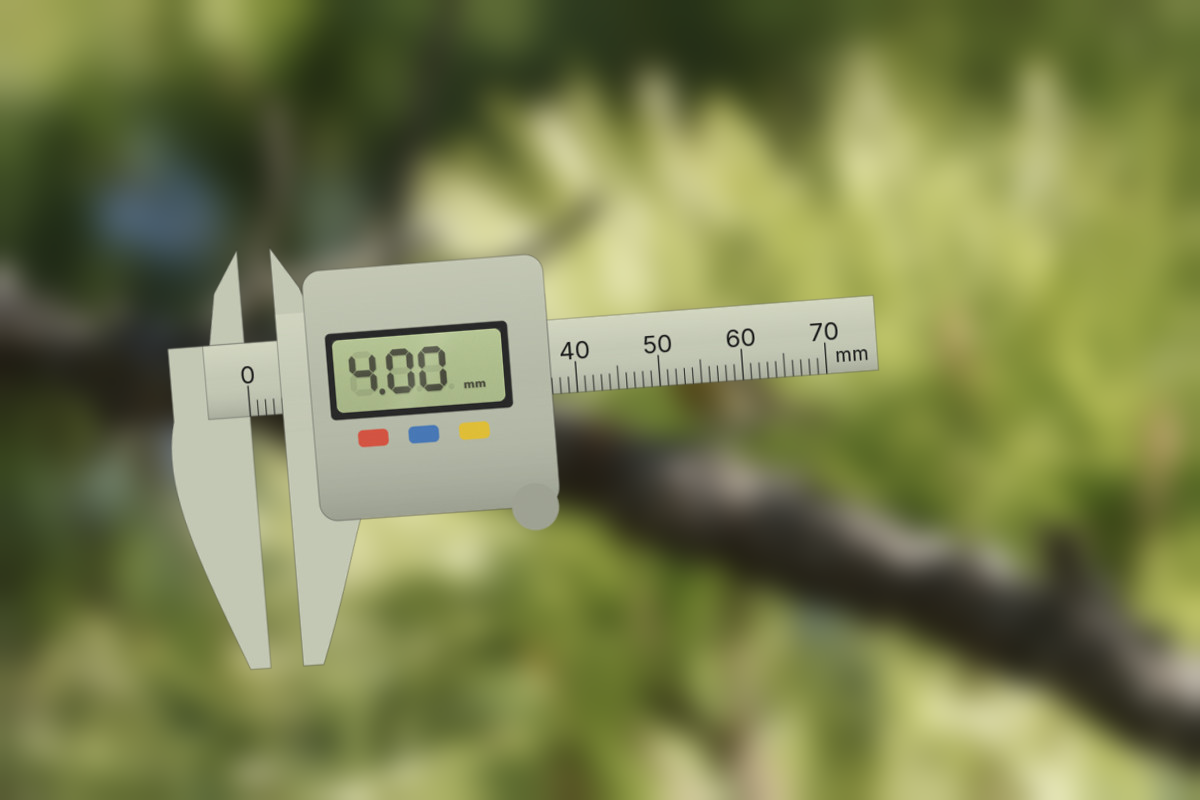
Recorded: 4.00 mm
